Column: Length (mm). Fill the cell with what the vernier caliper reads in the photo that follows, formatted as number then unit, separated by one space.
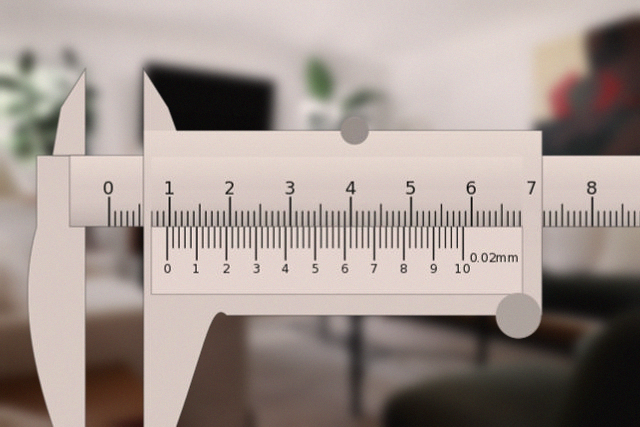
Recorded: 9.6 mm
